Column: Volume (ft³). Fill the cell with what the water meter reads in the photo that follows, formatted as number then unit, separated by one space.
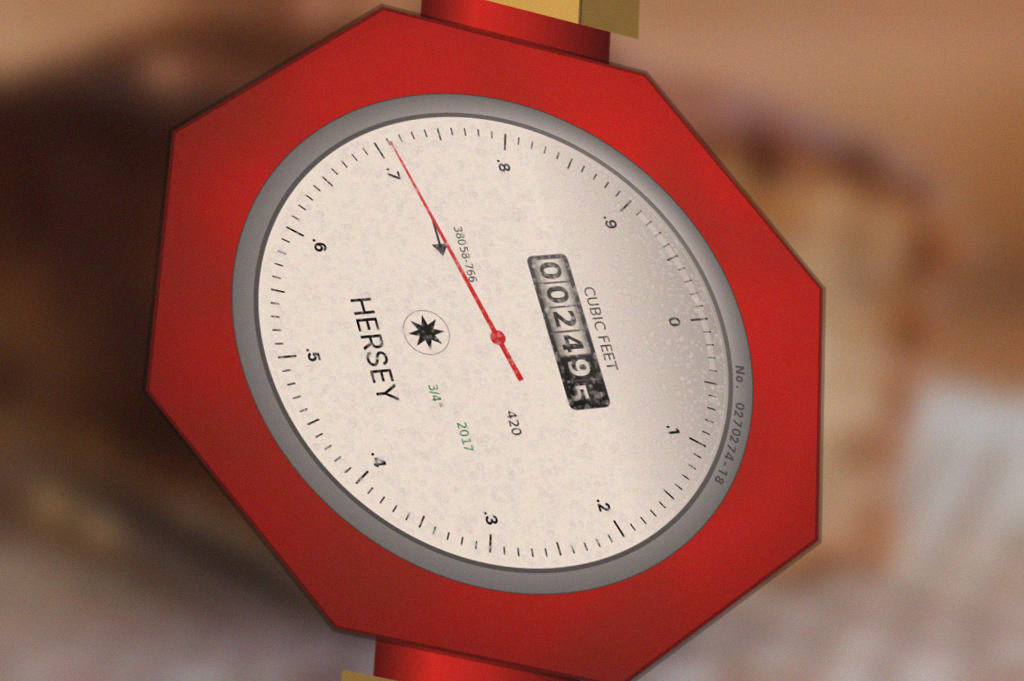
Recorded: 2494.71 ft³
